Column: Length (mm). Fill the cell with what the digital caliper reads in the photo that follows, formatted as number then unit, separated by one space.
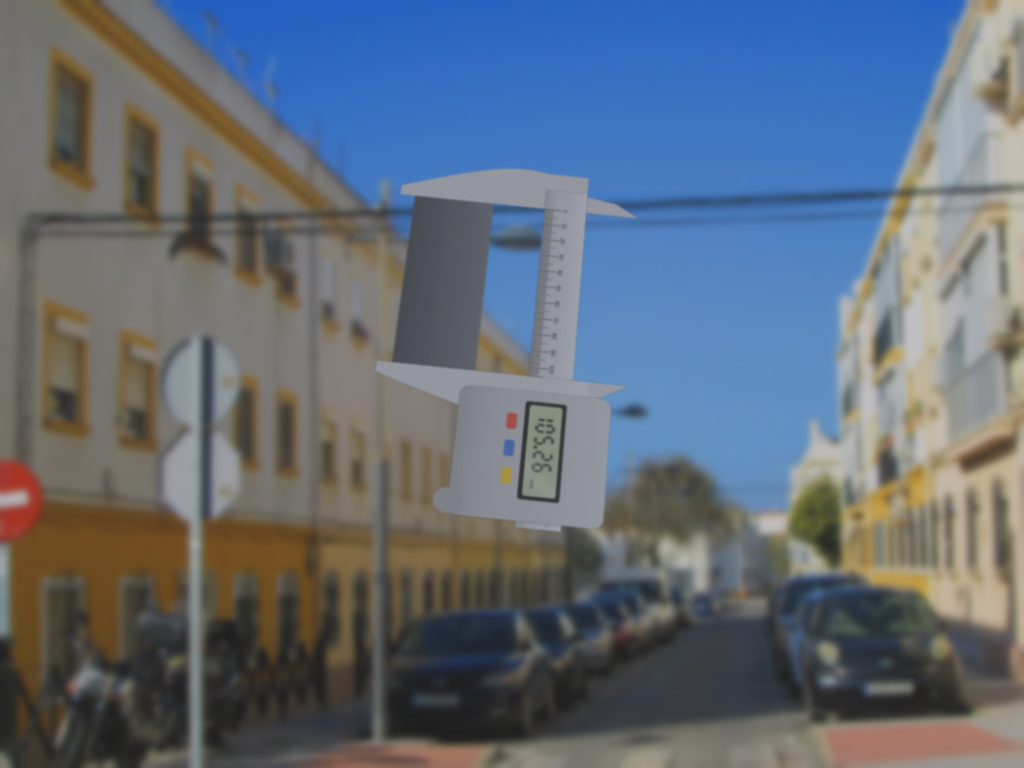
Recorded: 105.26 mm
